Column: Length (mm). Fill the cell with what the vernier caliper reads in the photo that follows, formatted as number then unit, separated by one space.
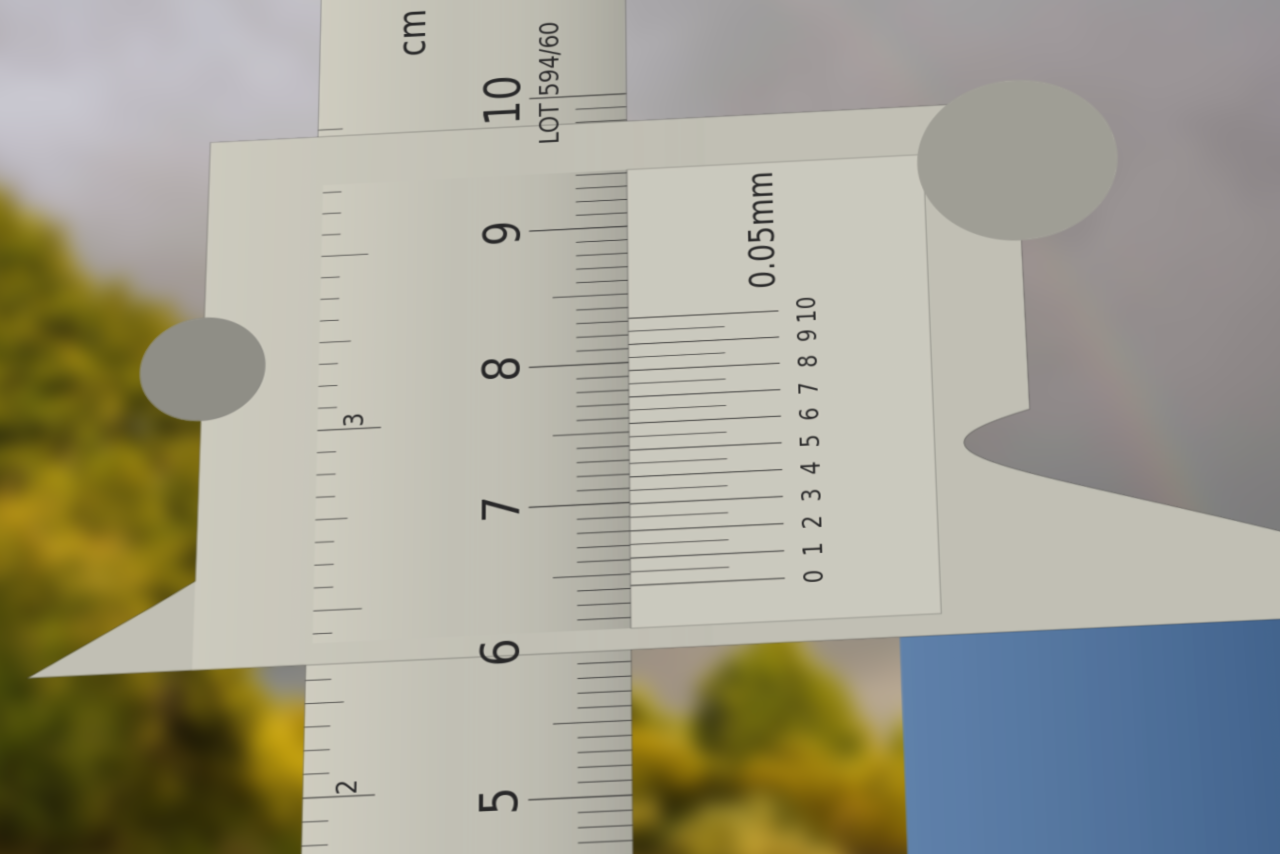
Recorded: 64.2 mm
